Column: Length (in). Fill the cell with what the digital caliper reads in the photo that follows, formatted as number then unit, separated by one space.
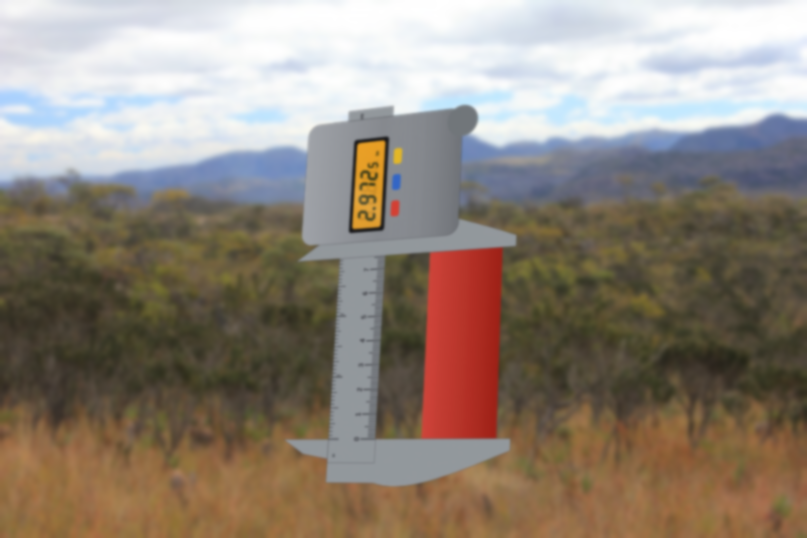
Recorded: 2.9725 in
